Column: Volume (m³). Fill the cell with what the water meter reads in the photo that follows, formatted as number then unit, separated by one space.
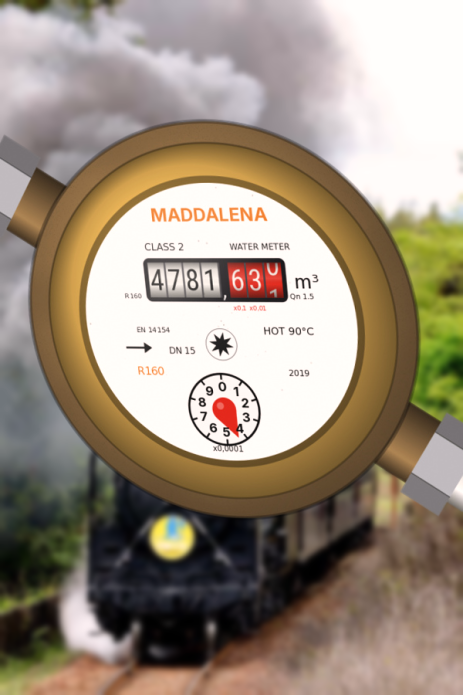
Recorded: 4781.6304 m³
